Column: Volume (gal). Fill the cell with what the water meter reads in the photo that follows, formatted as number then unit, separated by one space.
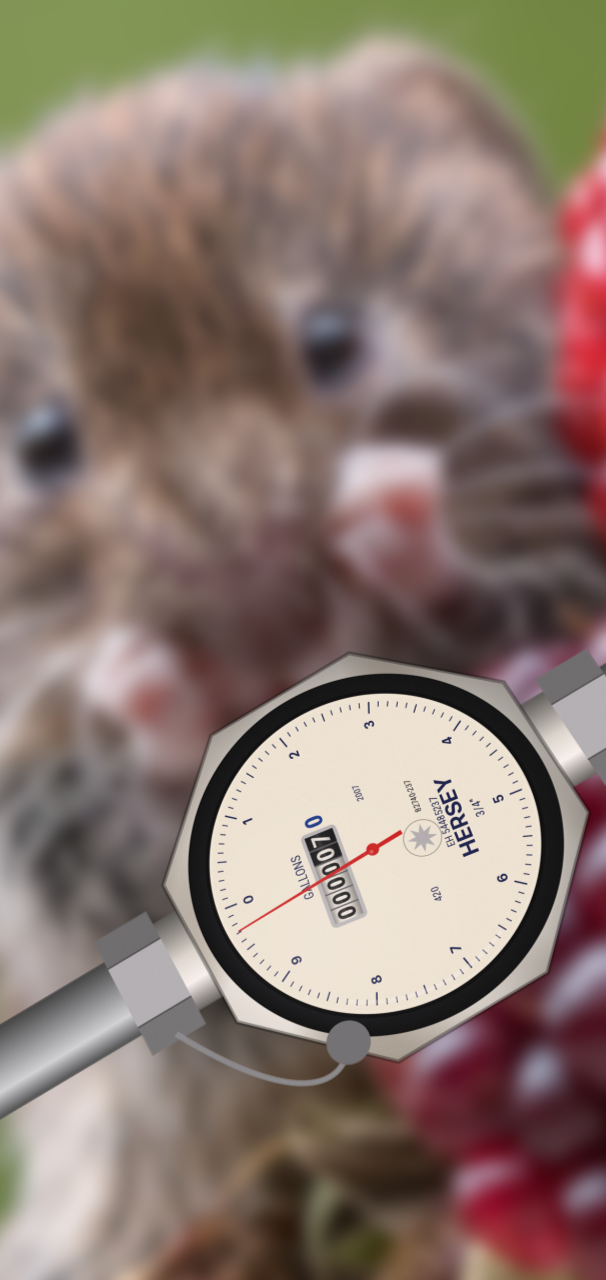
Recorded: 69.7 gal
